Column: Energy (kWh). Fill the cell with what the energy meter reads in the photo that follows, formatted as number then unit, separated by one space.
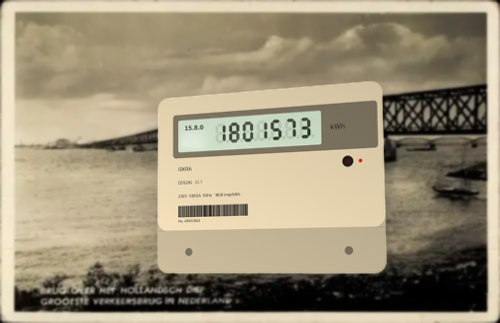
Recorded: 1801573 kWh
